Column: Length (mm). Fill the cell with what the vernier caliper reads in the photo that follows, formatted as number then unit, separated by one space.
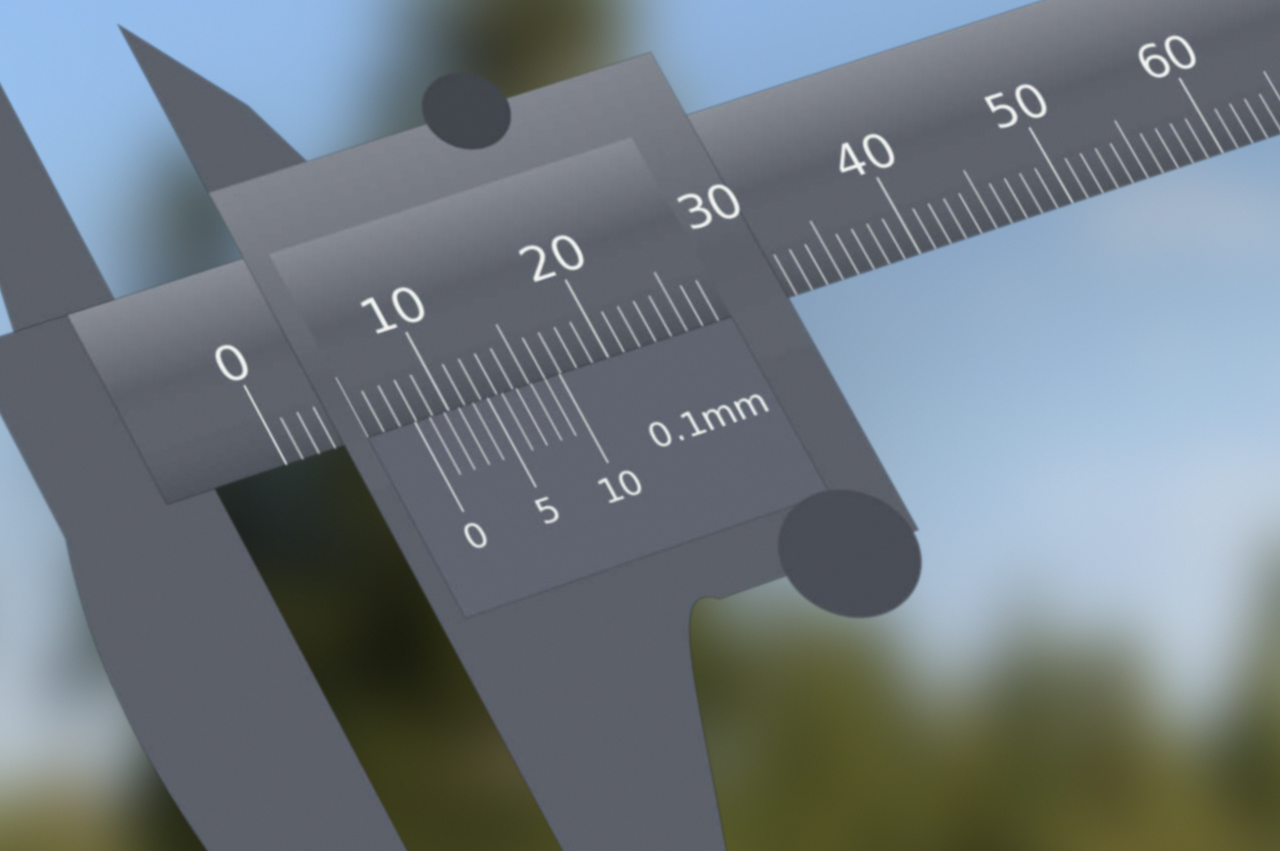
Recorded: 7.9 mm
